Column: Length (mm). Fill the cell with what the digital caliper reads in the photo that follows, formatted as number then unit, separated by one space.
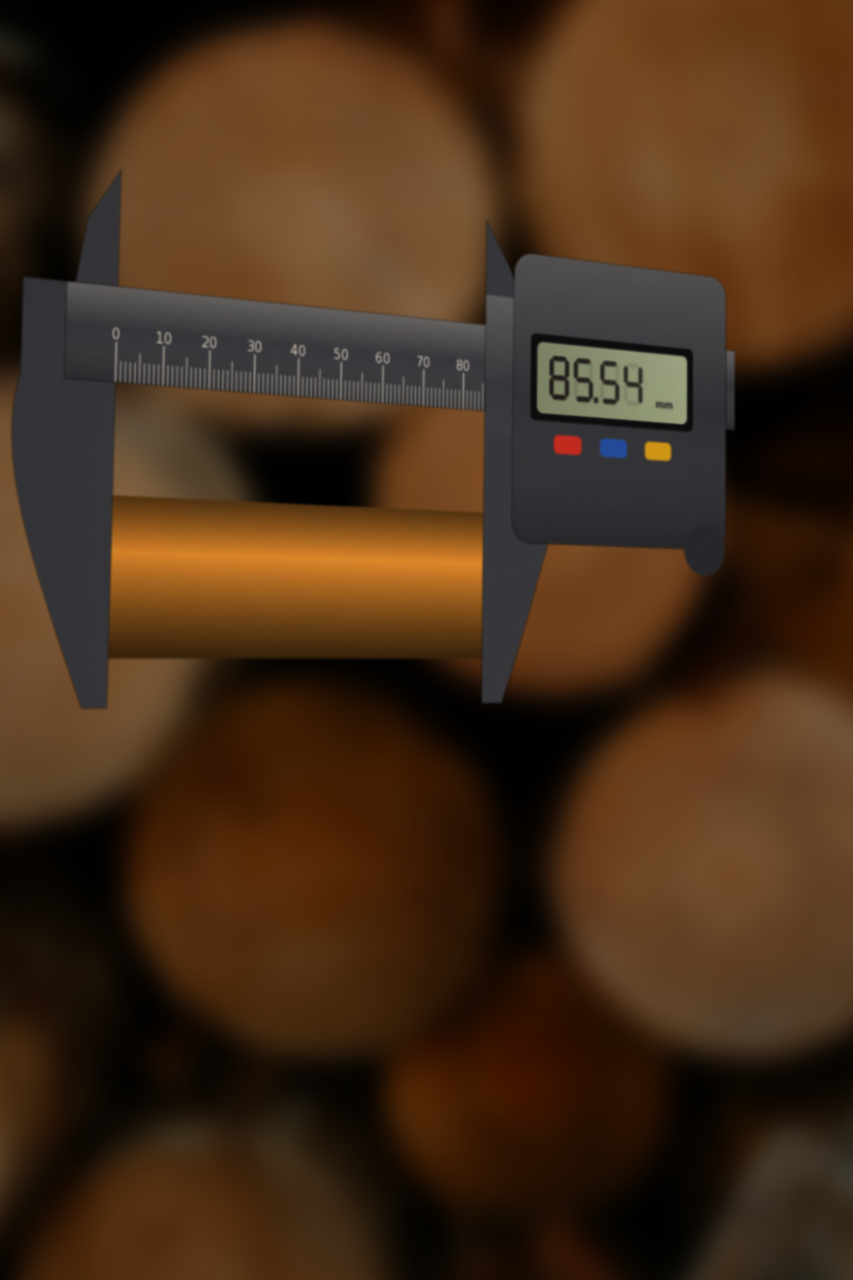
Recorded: 85.54 mm
